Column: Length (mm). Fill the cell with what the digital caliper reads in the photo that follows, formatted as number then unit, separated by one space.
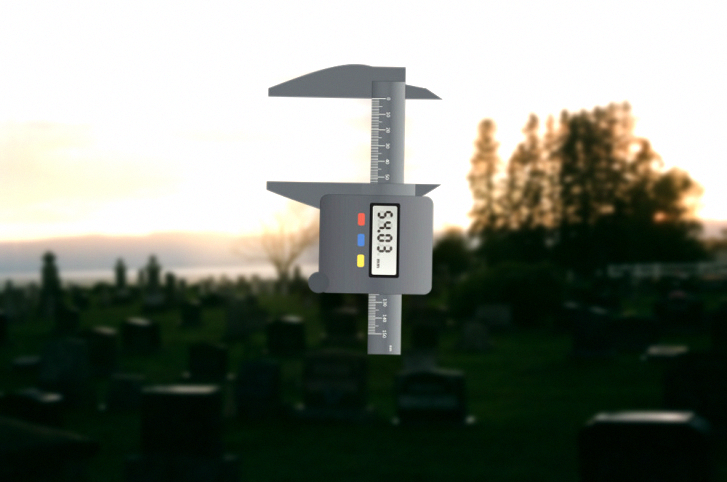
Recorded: 54.03 mm
